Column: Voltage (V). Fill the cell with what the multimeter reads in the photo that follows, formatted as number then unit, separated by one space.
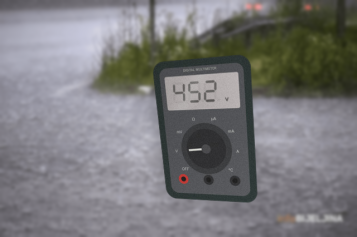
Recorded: 452 V
